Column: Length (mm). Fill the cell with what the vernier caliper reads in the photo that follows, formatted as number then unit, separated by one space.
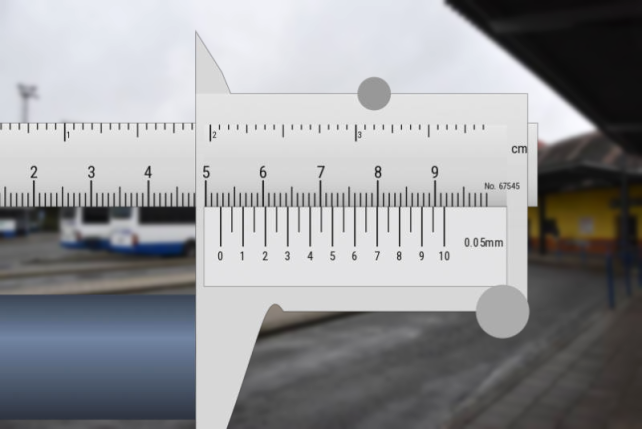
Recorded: 52.6 mm
